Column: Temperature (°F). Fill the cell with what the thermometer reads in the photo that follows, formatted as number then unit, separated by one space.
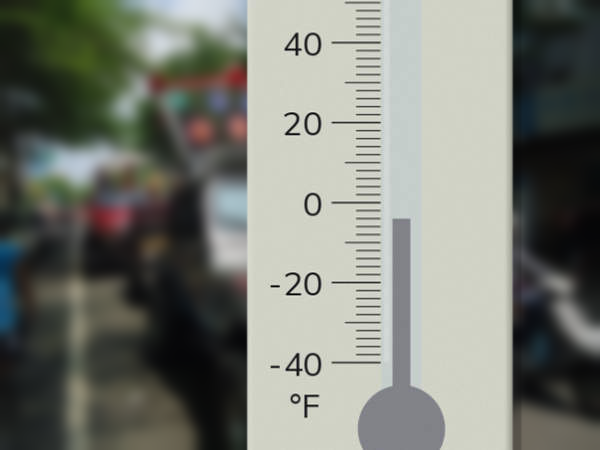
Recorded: -4 °F
